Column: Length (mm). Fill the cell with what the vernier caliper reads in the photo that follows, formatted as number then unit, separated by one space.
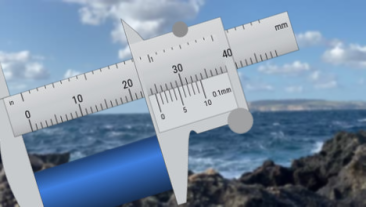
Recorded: 24.6 mm
